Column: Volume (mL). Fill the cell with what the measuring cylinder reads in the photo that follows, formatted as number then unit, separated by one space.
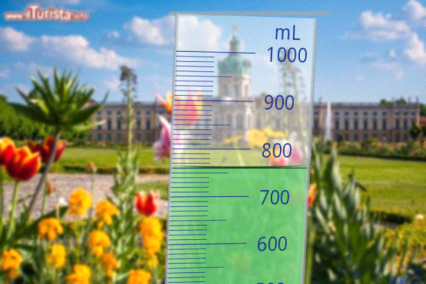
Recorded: 760 mL
